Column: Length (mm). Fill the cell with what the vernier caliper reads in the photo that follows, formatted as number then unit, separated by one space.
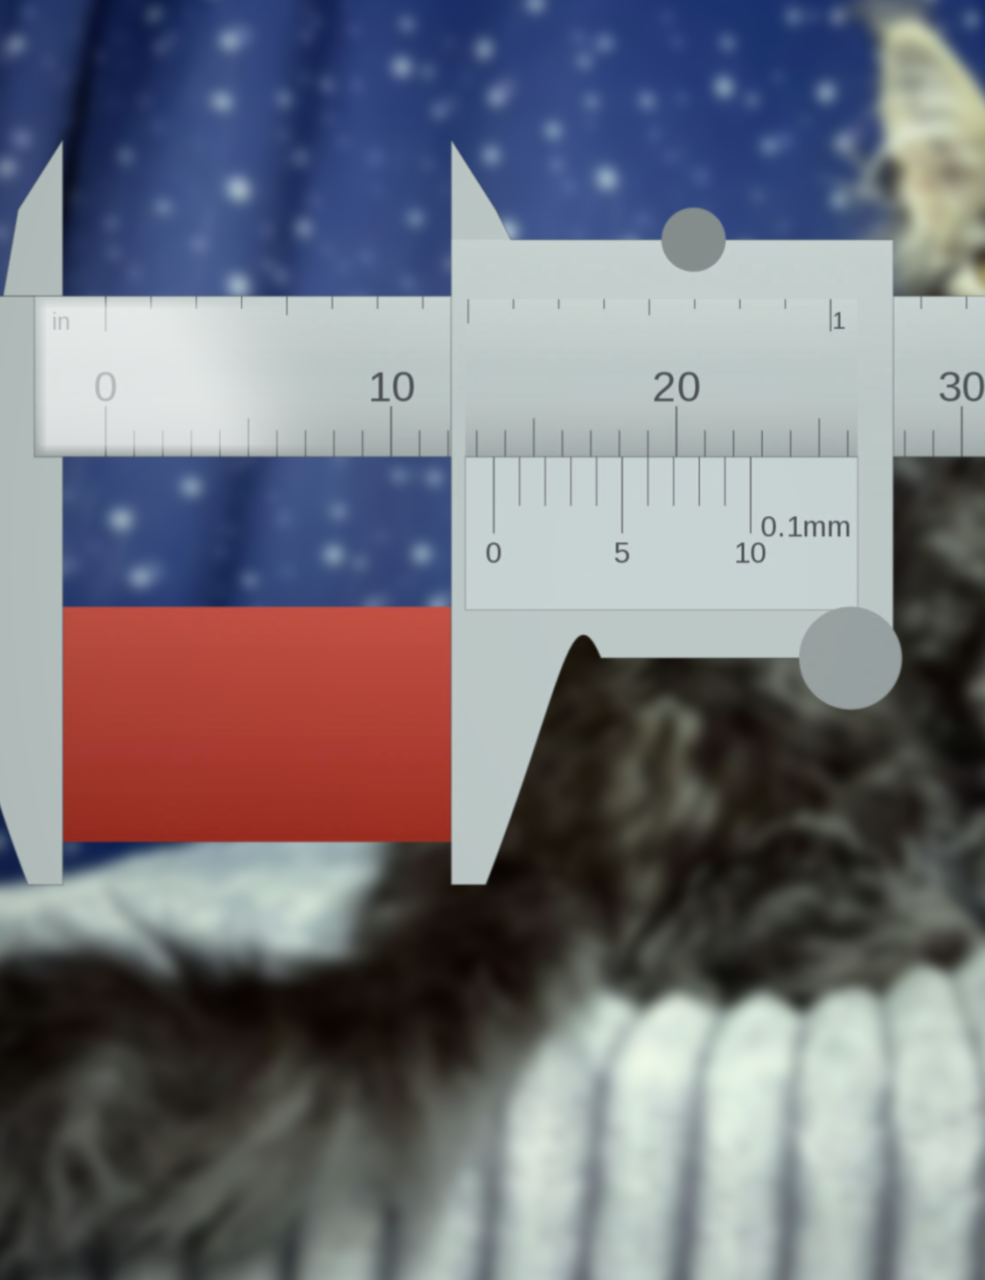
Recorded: 13.6 mm
